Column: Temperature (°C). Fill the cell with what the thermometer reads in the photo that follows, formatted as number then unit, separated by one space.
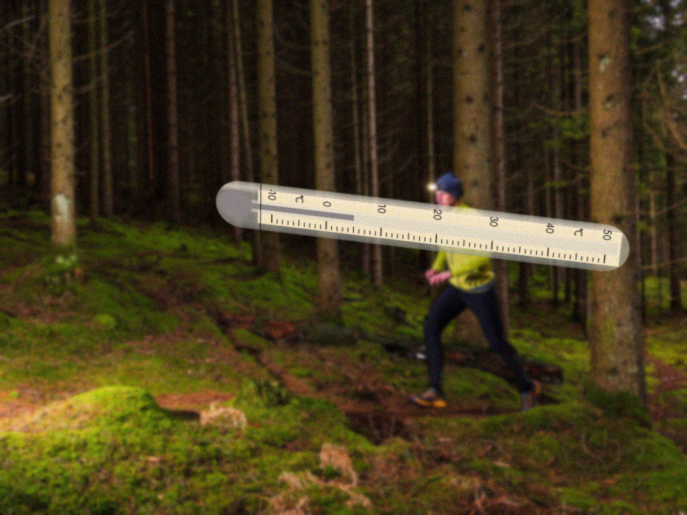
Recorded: 5 °C
